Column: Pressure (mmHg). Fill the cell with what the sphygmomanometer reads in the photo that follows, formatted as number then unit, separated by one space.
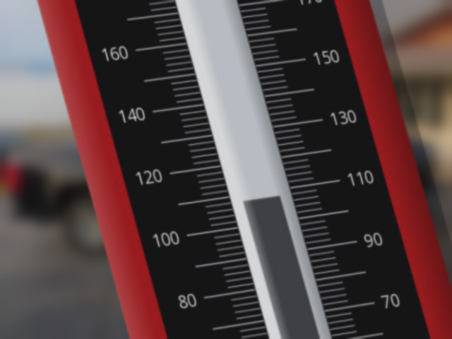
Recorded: 108 mmHg
